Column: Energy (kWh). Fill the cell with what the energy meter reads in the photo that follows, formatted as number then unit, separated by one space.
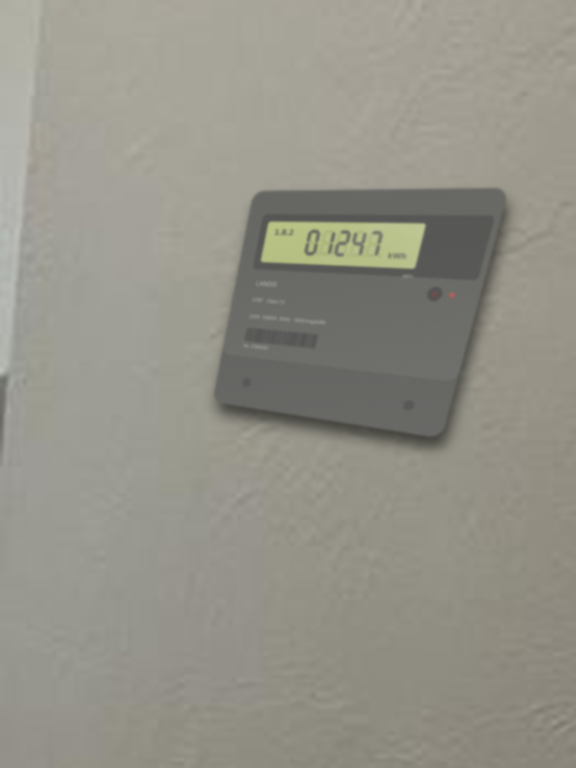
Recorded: 1247 kWh
